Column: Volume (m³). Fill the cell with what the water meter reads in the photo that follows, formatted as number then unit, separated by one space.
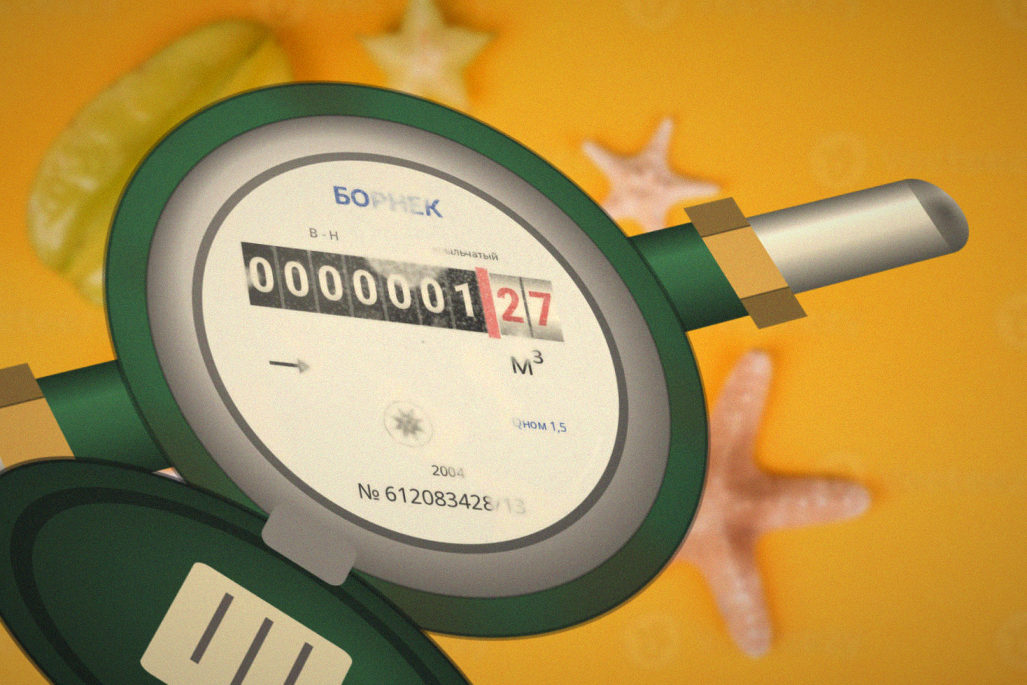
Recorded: 1.27 m³
